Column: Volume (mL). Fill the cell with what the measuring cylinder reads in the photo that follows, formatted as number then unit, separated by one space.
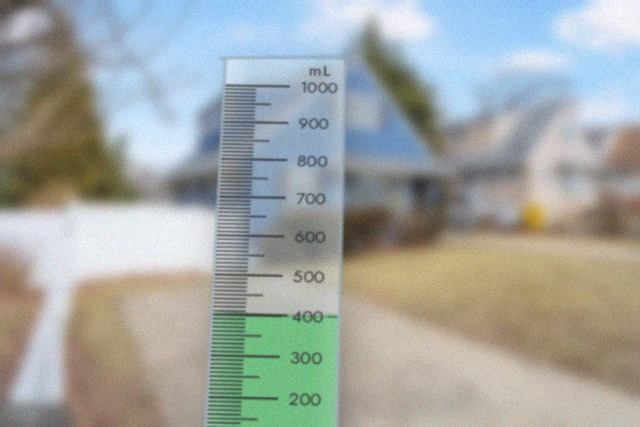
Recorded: 400 mL
